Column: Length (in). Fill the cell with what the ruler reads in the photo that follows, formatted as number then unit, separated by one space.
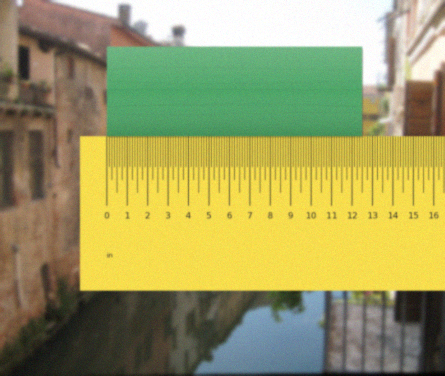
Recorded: 12.5 in
